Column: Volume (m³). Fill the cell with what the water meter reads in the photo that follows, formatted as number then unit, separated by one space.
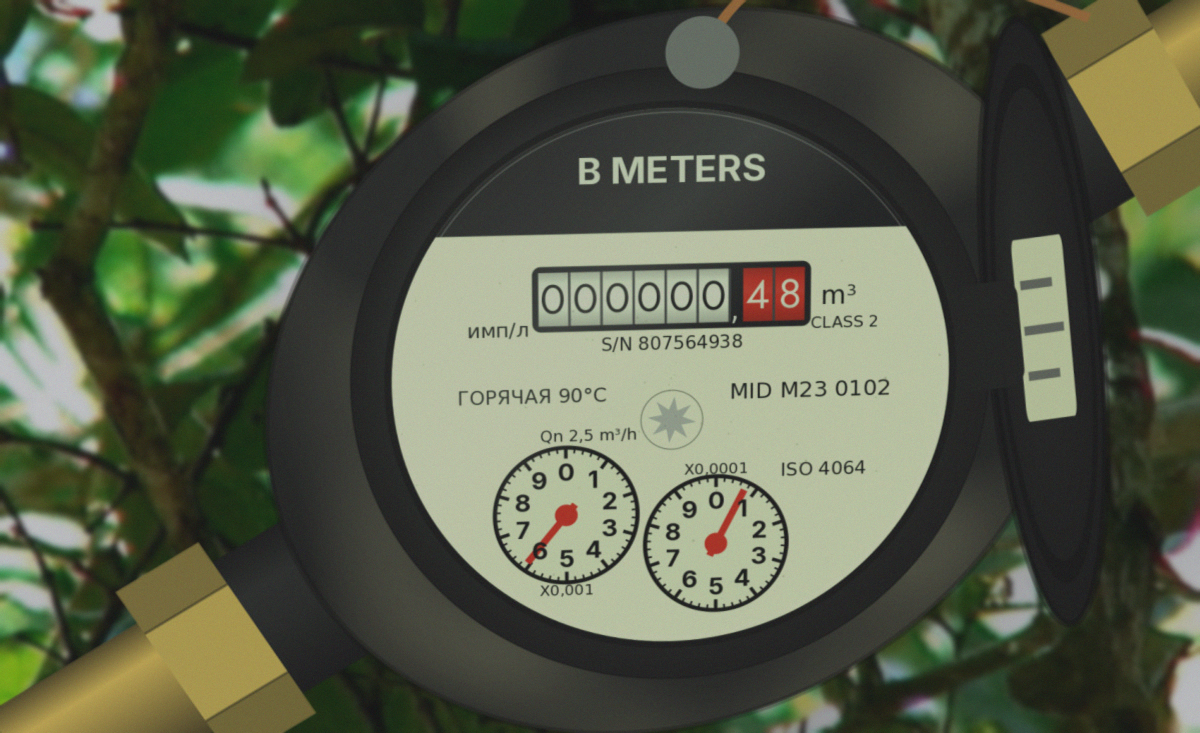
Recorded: 0.4860 m³
